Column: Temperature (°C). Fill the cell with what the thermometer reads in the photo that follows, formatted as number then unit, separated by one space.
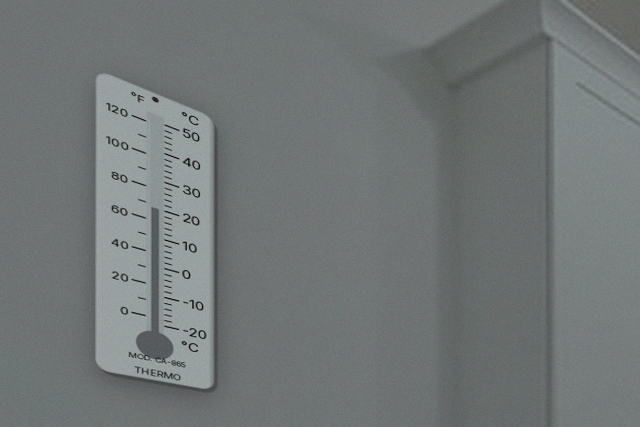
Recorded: 20 °C
